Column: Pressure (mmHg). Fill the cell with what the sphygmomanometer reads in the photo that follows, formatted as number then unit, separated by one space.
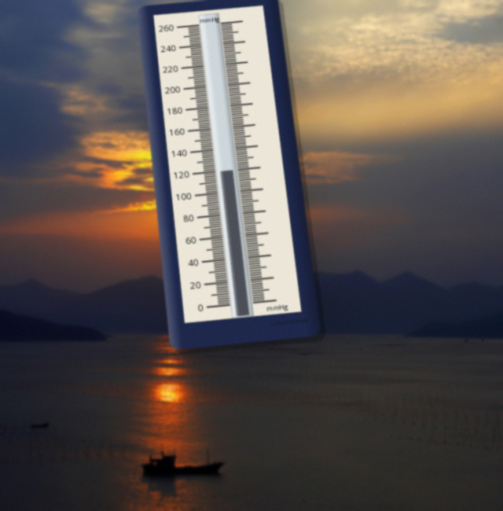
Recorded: 120 mmHg
